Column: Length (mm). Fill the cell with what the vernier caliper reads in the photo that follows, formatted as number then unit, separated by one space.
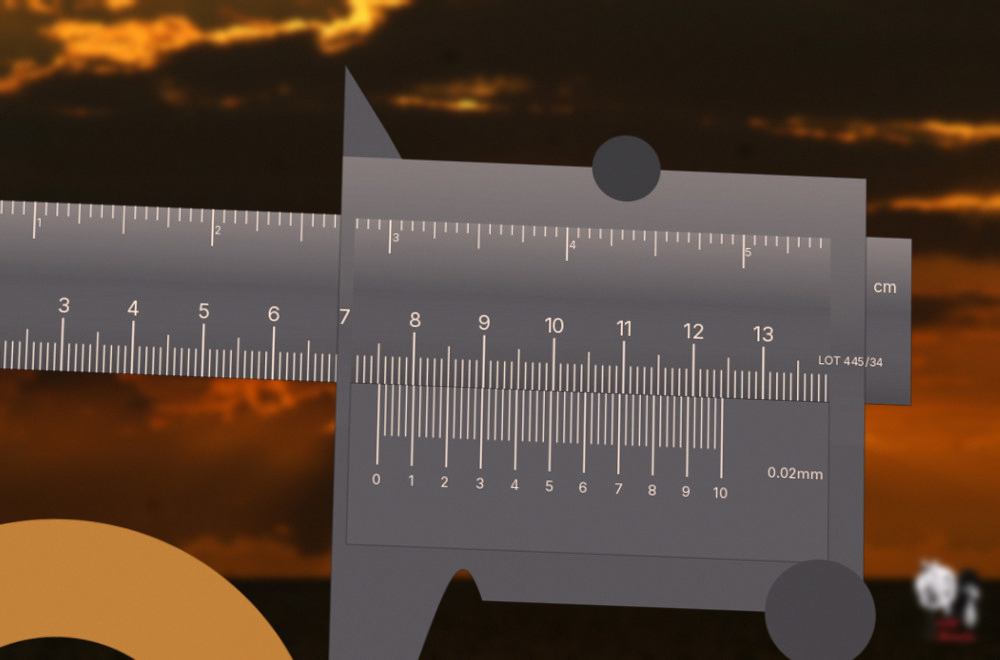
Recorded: 75.2 mm
